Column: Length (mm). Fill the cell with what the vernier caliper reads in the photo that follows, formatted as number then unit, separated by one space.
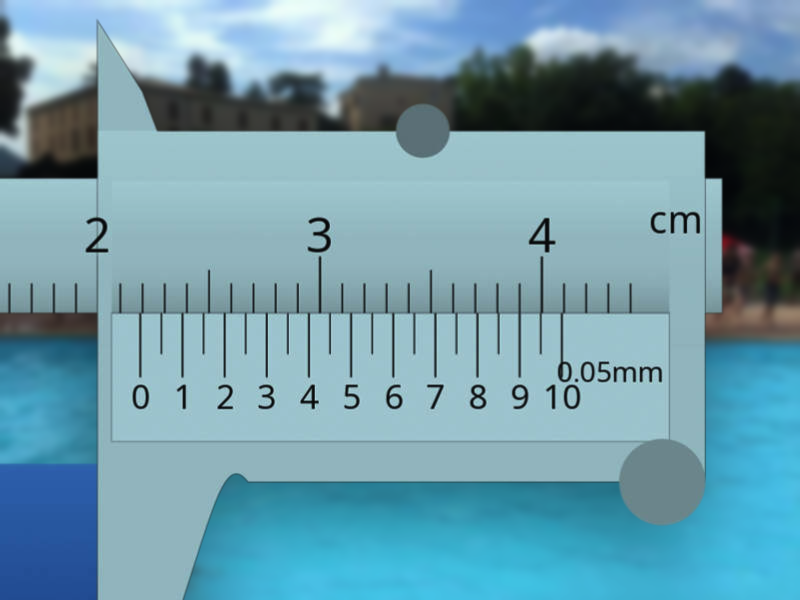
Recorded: 21.9 mm
